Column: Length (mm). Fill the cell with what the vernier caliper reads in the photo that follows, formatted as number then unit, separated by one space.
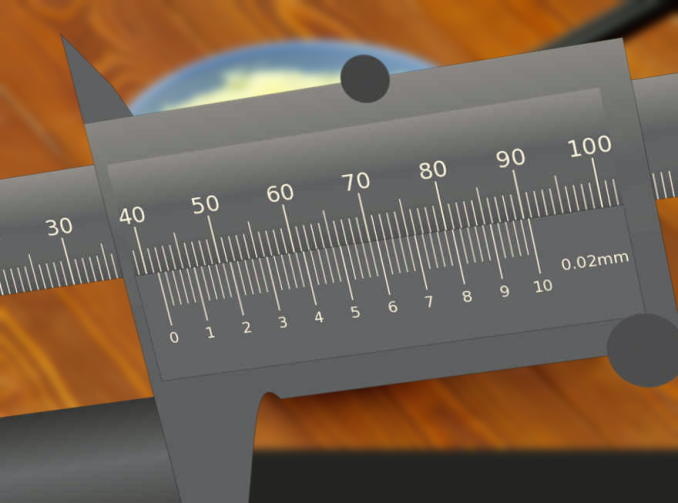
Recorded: 41.6 mm
